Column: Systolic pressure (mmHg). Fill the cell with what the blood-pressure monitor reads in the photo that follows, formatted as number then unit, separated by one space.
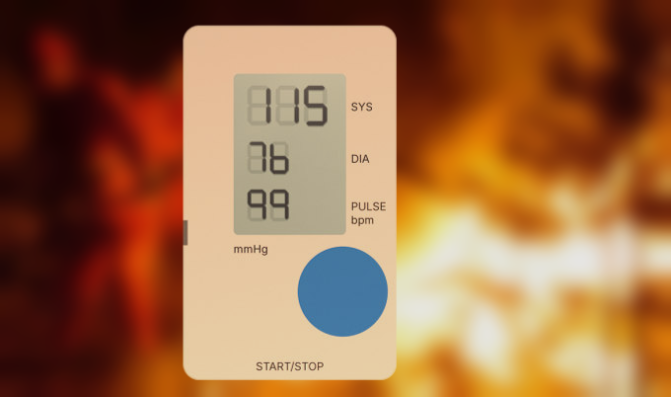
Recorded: 115 mmHg
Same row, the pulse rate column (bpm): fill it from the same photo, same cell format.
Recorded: 99 bpm
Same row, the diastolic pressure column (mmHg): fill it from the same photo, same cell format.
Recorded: 76 mmHg
